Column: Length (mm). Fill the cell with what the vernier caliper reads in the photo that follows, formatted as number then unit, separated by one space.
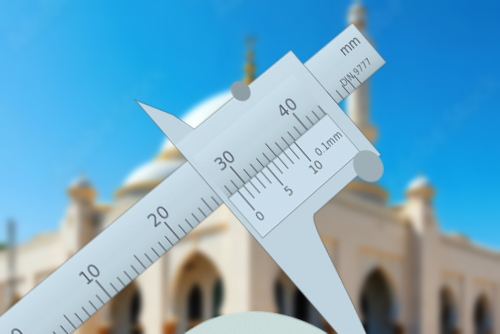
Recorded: 28.8 mm
